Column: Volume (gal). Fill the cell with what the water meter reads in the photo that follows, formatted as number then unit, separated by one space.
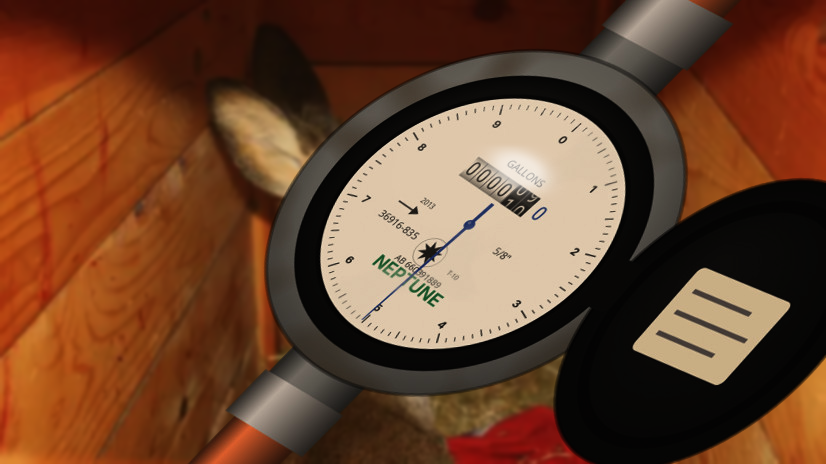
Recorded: 95.0 gal
